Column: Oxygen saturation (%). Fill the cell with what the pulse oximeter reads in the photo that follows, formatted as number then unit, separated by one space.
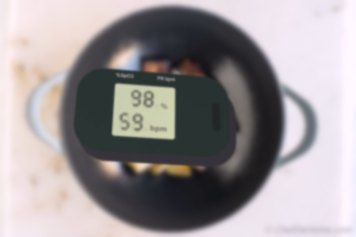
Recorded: 98 %
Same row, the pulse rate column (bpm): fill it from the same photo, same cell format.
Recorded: 59 bpm
